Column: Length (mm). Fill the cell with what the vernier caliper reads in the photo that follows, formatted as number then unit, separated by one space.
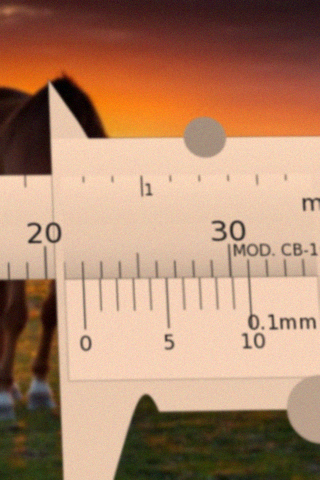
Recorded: 22.0 mm
